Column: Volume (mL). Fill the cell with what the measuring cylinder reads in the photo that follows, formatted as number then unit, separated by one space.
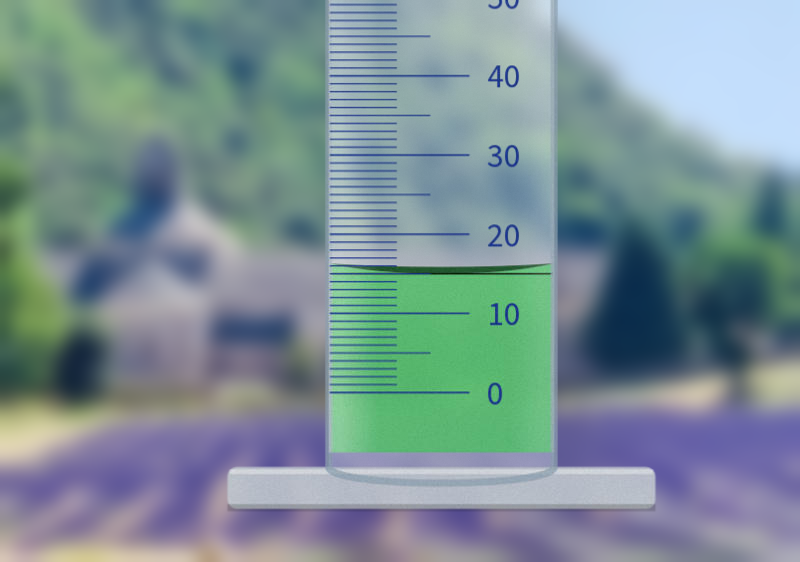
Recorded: 15 mL
